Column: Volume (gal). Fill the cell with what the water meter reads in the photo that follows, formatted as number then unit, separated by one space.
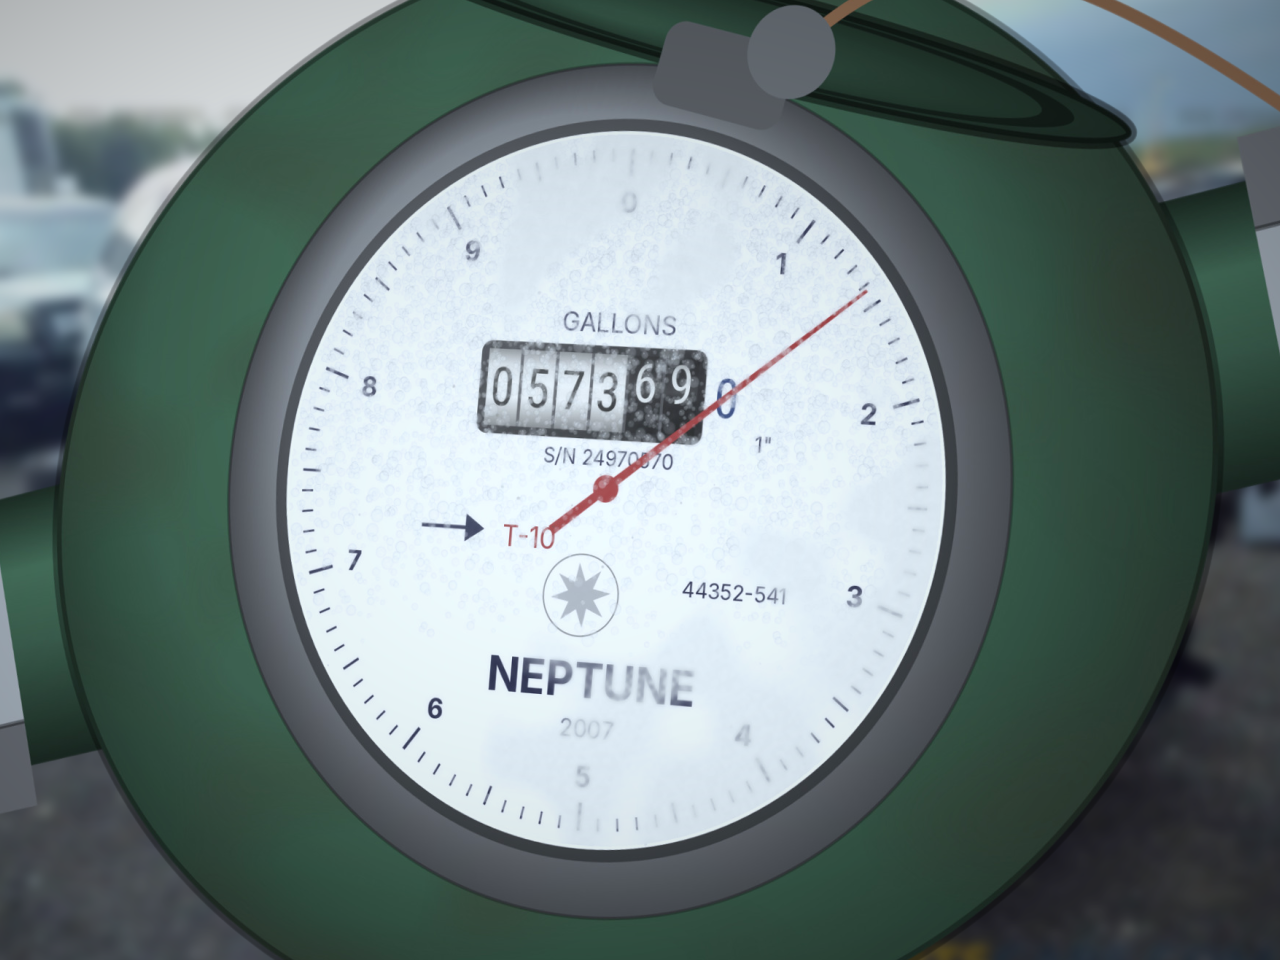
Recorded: 573691.4 gal
